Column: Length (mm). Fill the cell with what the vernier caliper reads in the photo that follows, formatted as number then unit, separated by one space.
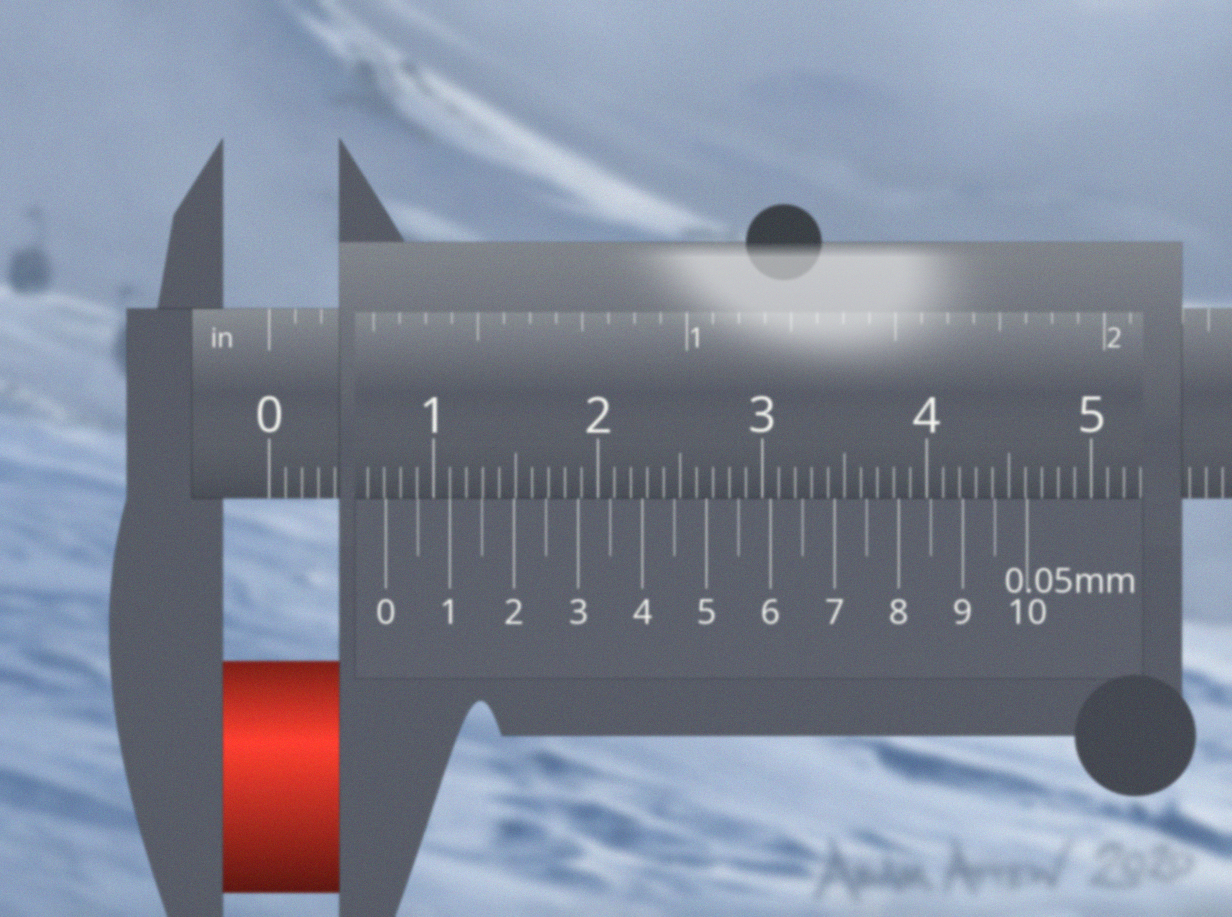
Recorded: 7.1 mm
